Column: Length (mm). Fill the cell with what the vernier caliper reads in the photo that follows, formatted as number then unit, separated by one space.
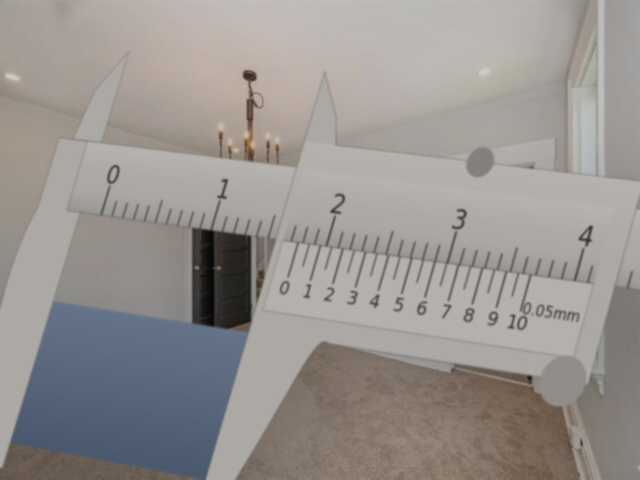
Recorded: 17.6 mm
